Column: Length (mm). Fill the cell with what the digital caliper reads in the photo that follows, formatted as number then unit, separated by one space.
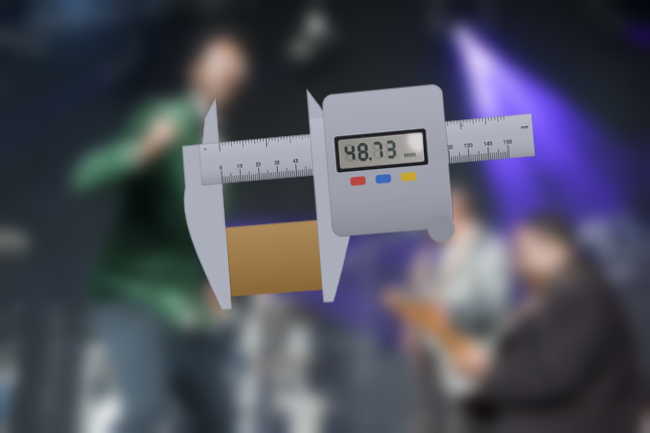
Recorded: 48.73 mm
